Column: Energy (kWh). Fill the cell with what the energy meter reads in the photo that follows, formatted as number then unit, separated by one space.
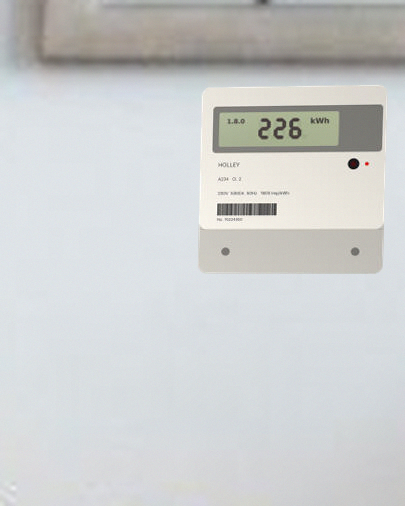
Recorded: 226 kWh
